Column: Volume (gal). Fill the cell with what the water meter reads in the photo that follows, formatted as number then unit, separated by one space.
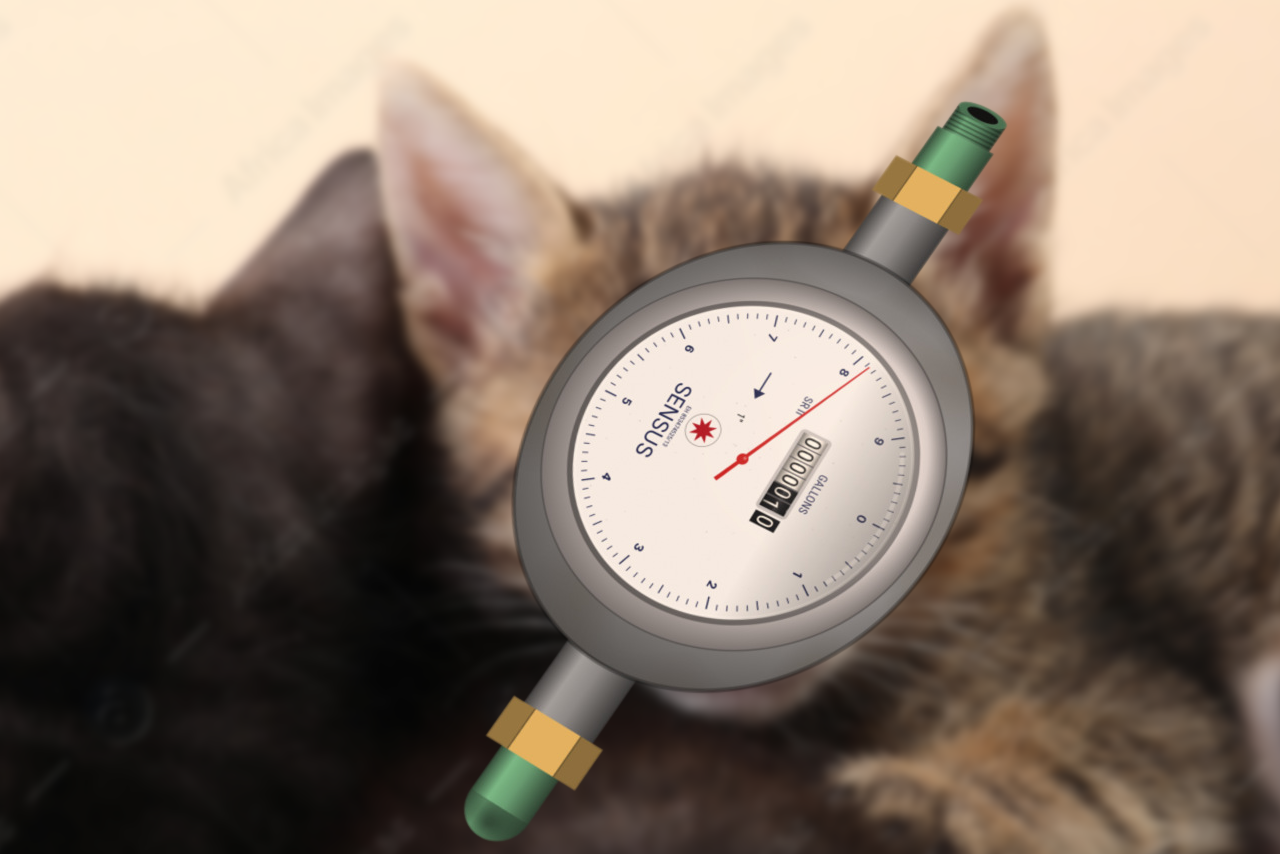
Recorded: 8.1 gal
